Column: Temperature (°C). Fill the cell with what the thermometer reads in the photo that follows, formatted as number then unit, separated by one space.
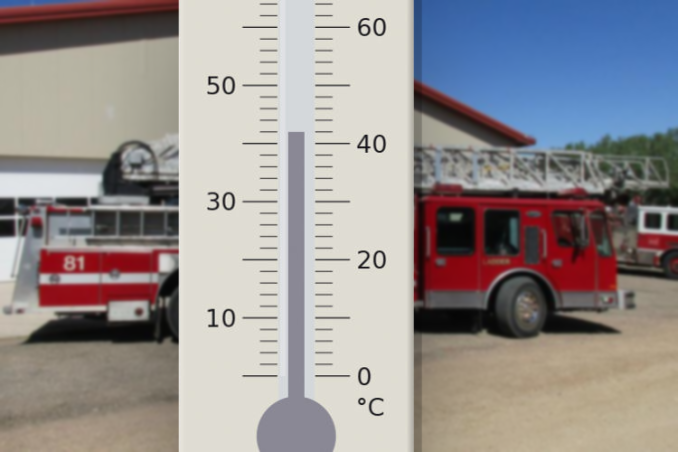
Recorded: 42 °C
